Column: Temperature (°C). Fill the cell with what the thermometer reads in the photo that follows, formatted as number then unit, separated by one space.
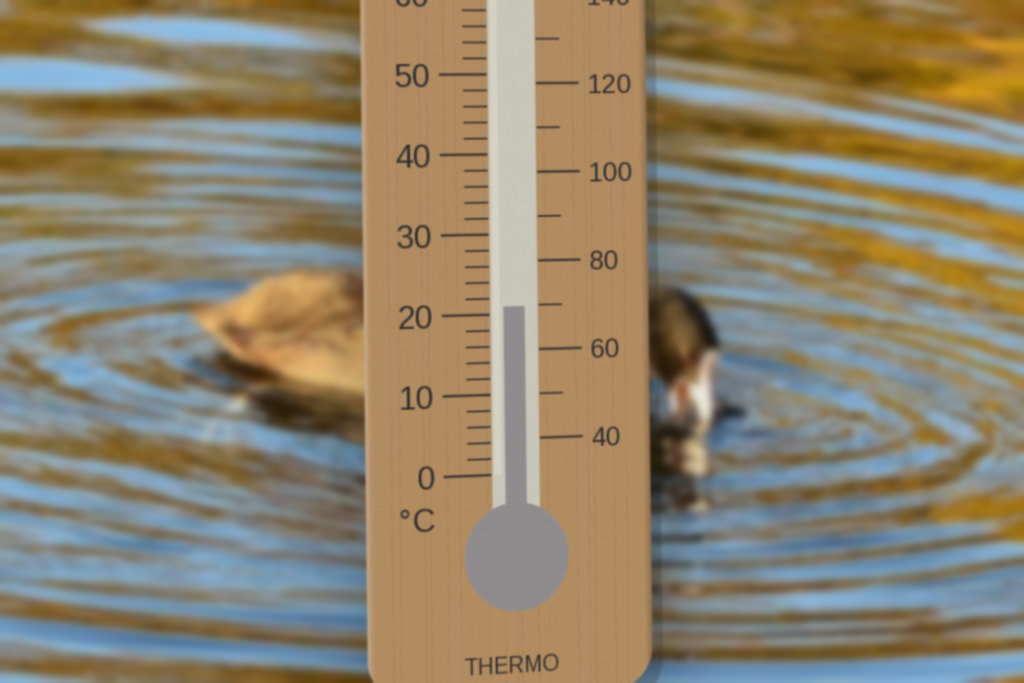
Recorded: 21 °C
